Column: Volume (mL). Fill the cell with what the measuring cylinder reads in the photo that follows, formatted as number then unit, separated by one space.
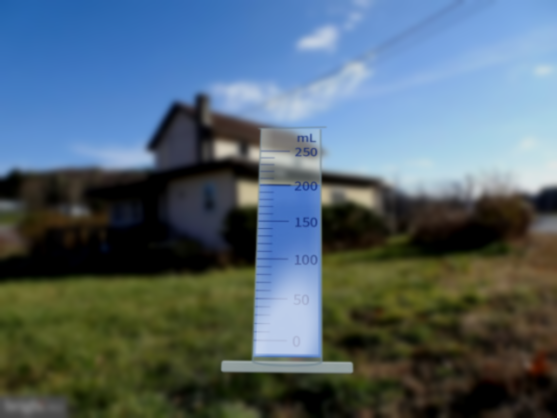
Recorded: 200 mL
